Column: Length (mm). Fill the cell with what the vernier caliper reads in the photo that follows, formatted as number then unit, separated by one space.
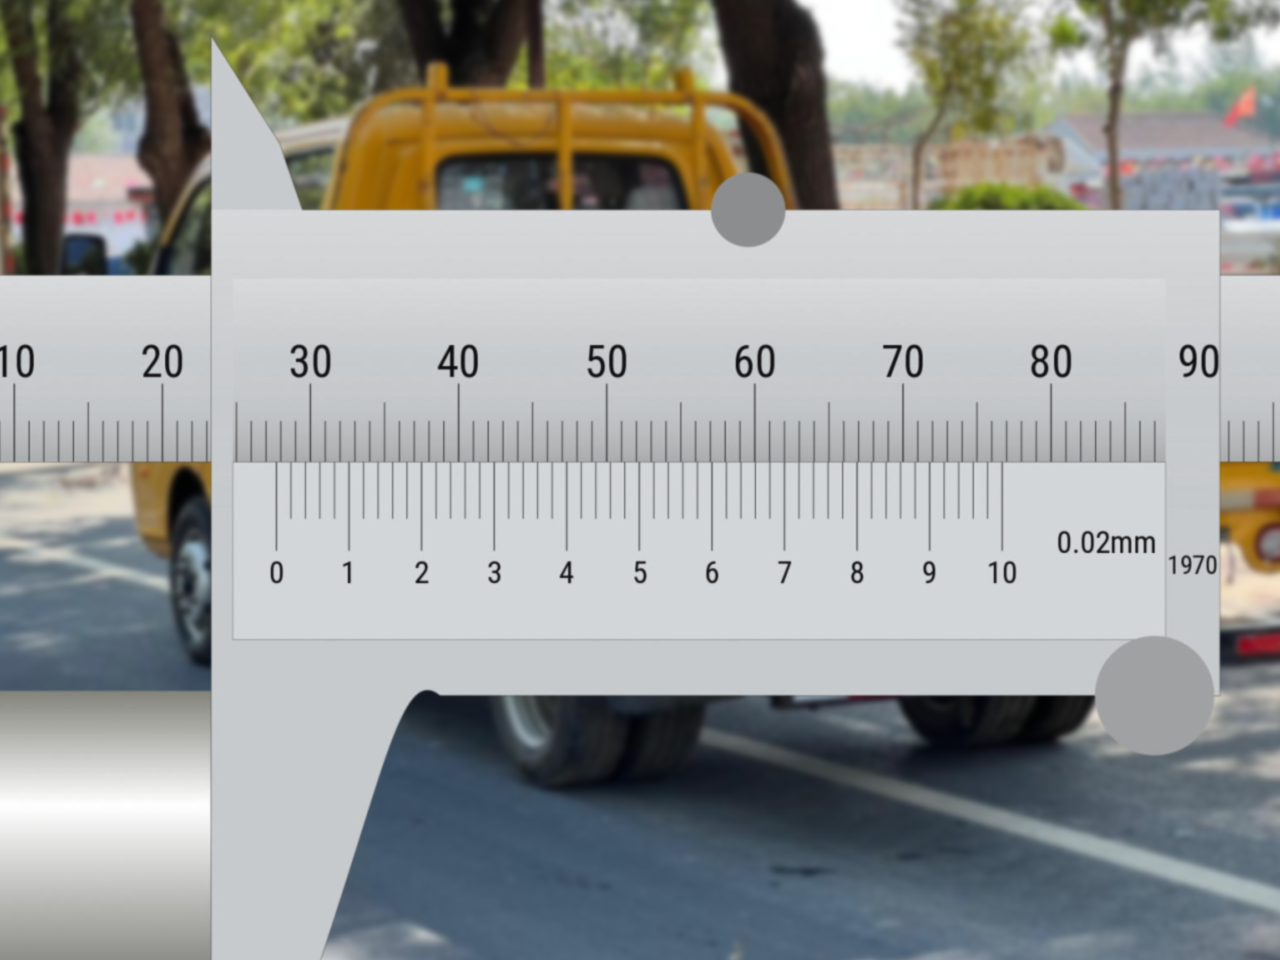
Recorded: 27.7 mm
